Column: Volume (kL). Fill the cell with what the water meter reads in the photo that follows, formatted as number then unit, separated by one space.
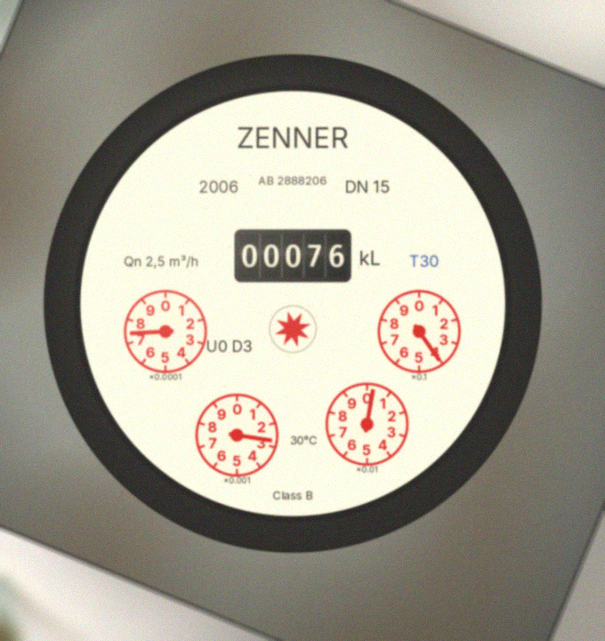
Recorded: 76.4027 kL
